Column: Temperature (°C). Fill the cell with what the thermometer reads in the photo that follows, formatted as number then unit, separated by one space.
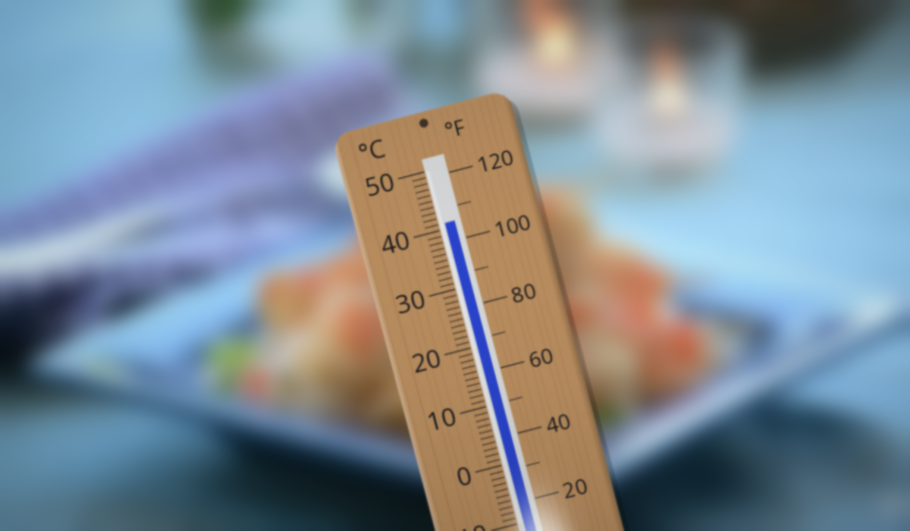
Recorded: 41 °C
